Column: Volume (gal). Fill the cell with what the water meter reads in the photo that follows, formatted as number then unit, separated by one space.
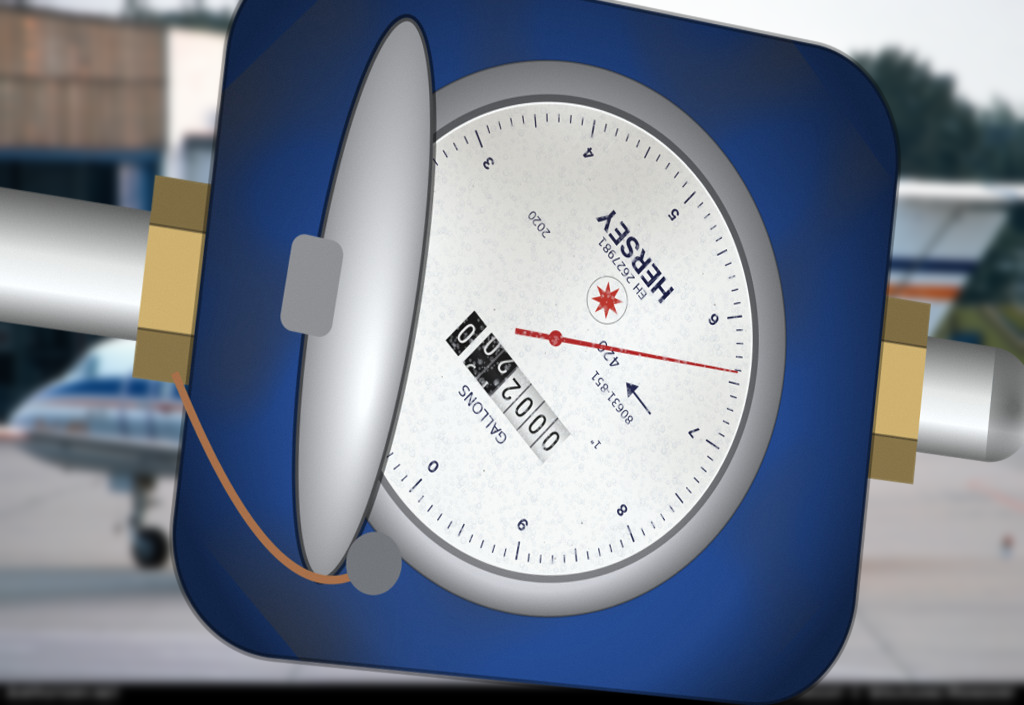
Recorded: 2196.4 gal
